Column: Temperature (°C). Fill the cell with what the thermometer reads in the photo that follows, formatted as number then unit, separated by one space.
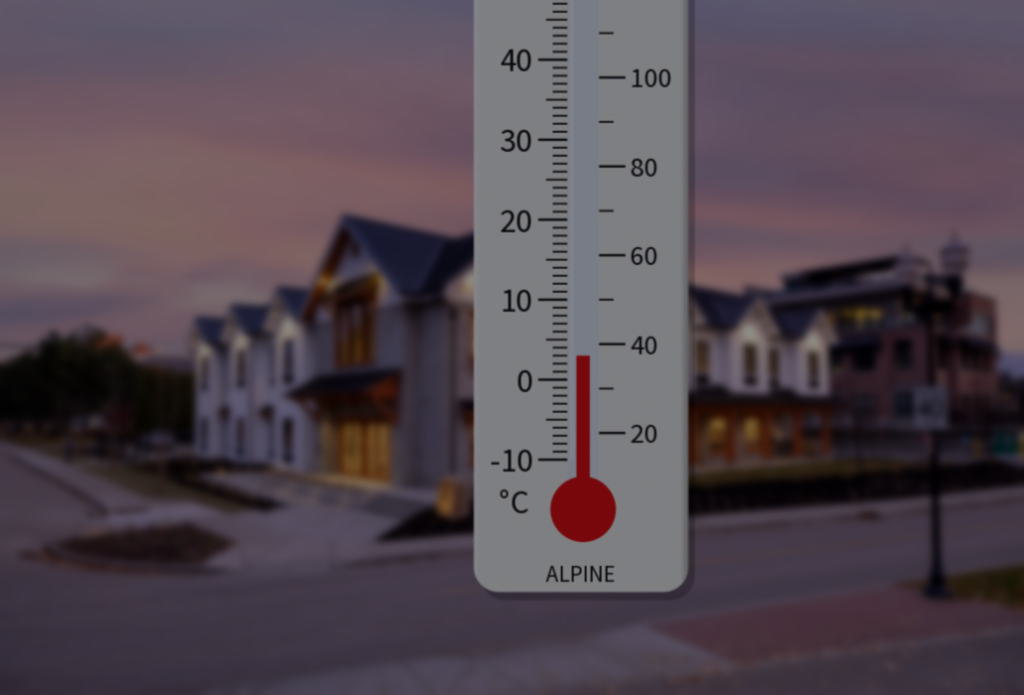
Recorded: 3 °C
